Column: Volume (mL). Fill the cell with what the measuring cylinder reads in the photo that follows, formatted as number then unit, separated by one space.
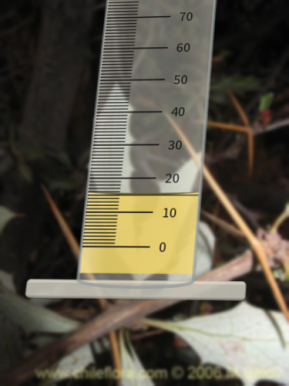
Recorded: 15 mL
